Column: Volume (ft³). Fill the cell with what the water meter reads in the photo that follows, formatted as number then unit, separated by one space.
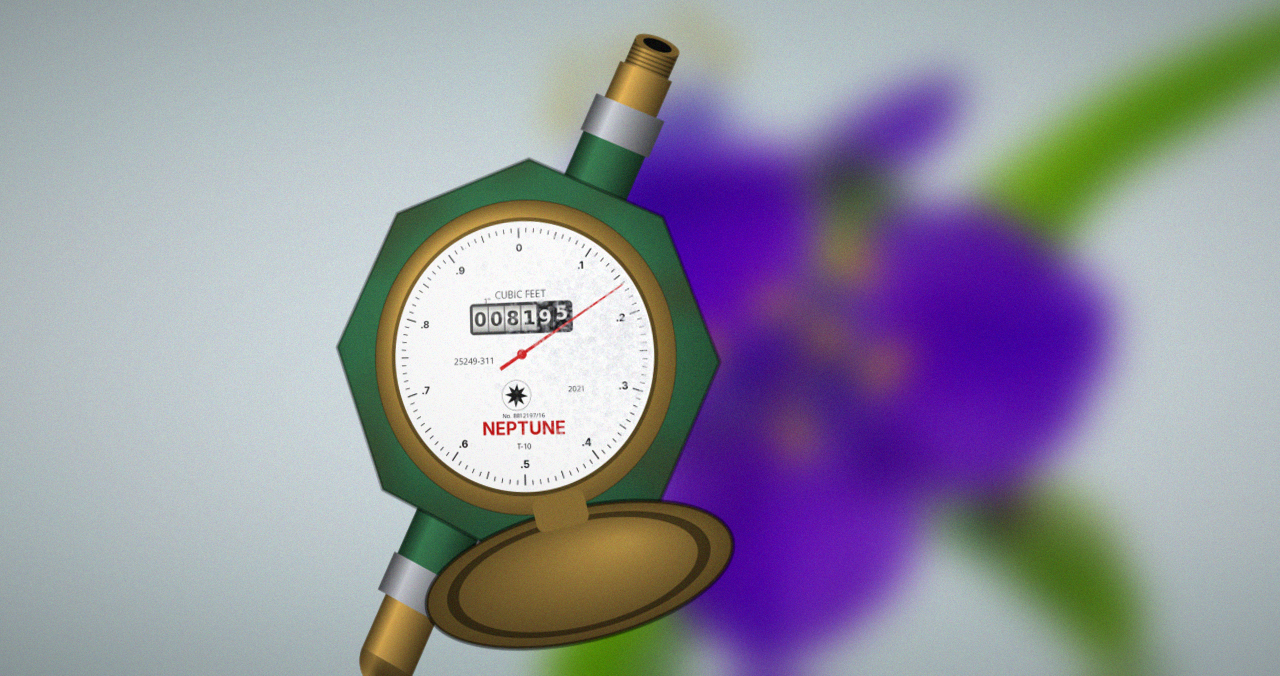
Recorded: 8195.16 ft³
